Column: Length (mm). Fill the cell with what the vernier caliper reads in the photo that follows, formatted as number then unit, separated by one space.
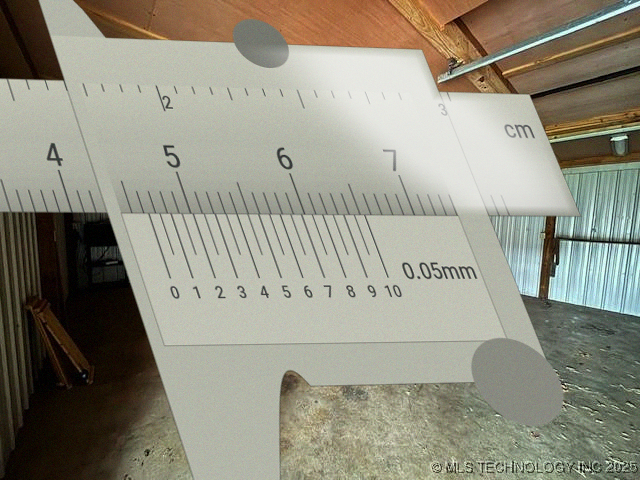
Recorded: 46.4 mm
